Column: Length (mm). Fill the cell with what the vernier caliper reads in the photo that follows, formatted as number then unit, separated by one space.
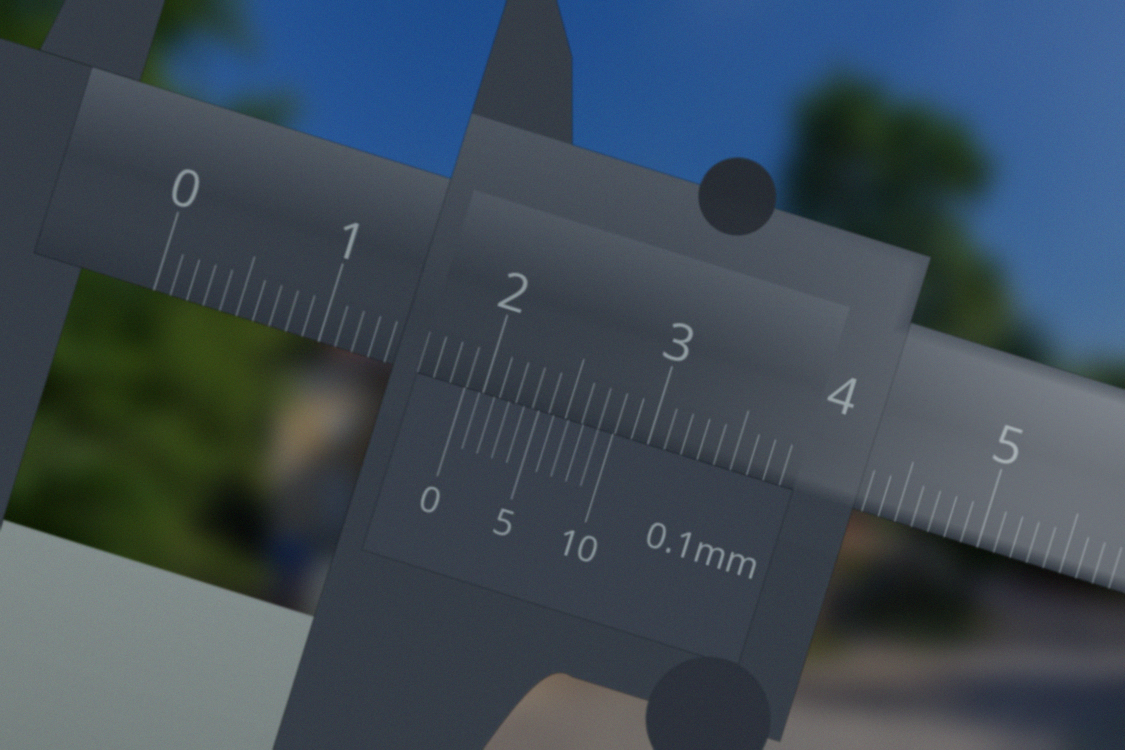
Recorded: 18.9 mm
